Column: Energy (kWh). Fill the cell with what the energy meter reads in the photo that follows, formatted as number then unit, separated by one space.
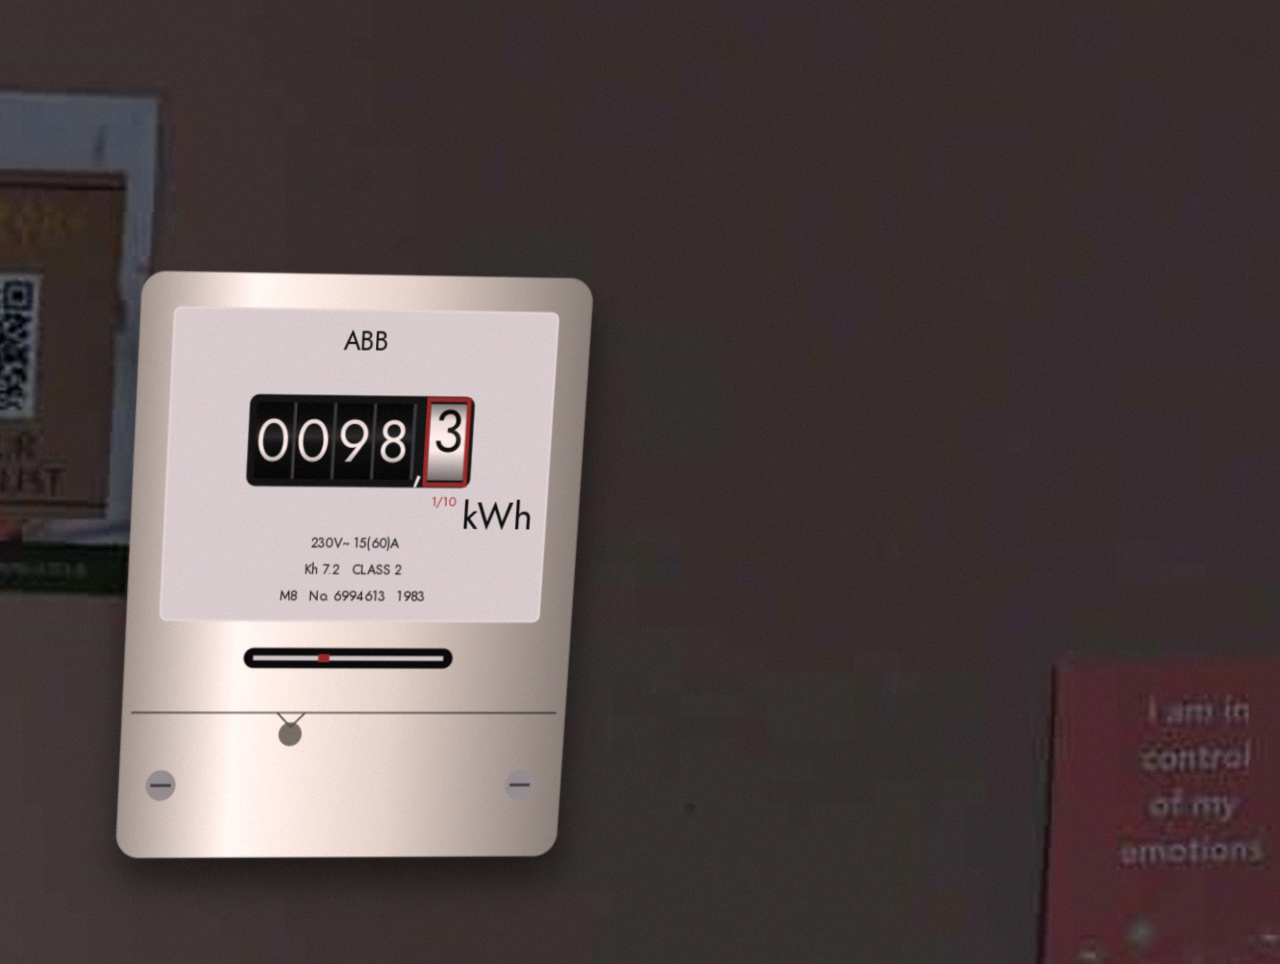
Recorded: 98.3 kWh
